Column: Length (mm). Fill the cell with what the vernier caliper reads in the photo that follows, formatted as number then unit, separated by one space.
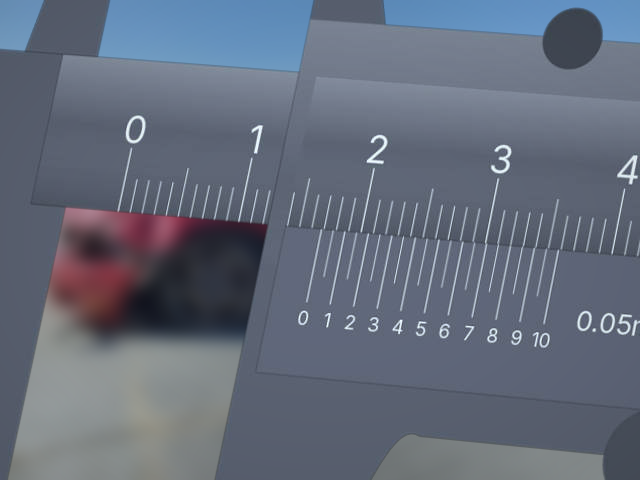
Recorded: 16.8 mm
